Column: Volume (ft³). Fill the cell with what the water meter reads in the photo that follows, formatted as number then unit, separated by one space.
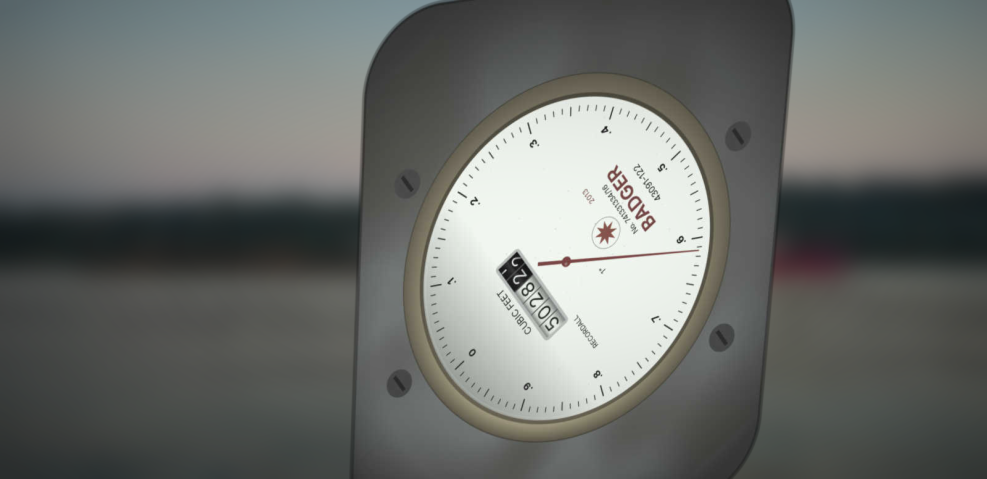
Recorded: 502821.61 ft³
